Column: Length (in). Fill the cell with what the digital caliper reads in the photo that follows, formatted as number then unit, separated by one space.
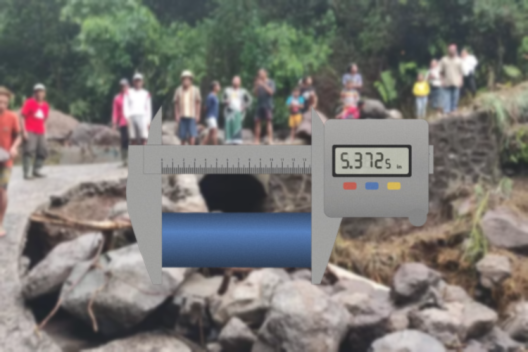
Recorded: 5.3725 in
